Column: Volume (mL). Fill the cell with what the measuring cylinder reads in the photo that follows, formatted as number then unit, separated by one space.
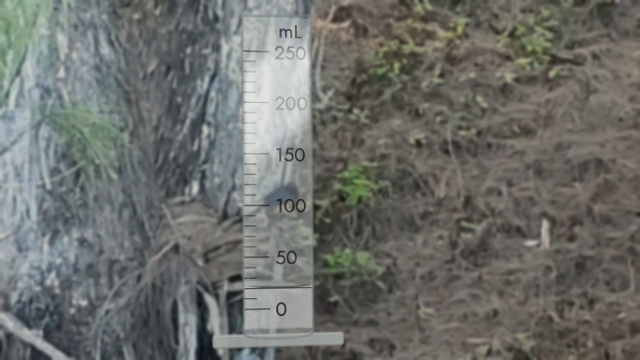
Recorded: 20 mL
